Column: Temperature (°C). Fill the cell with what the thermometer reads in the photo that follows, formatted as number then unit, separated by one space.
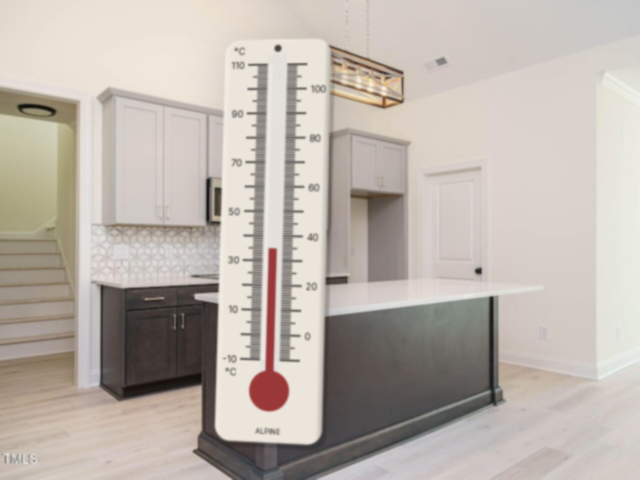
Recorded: 35 °C
